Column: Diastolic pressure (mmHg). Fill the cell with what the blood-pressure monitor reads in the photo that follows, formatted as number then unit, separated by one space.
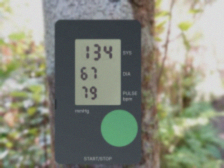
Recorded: 67 mmHg
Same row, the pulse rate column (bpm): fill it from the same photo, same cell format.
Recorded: 79 bpm
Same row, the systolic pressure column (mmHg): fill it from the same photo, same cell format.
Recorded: 134 mmHg
